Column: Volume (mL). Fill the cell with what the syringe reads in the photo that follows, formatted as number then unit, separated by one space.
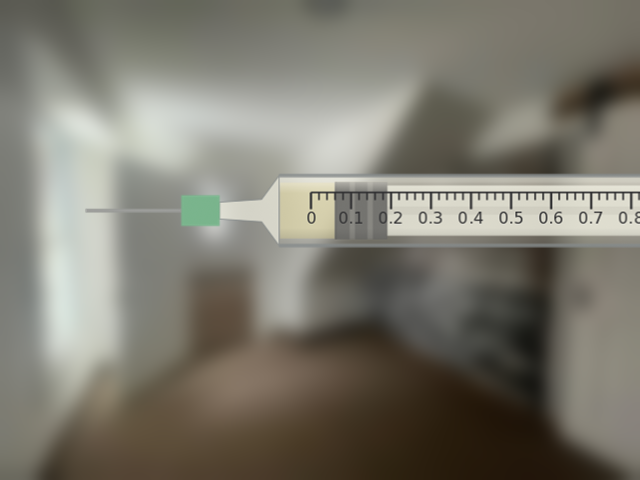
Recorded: 0.06 mL
